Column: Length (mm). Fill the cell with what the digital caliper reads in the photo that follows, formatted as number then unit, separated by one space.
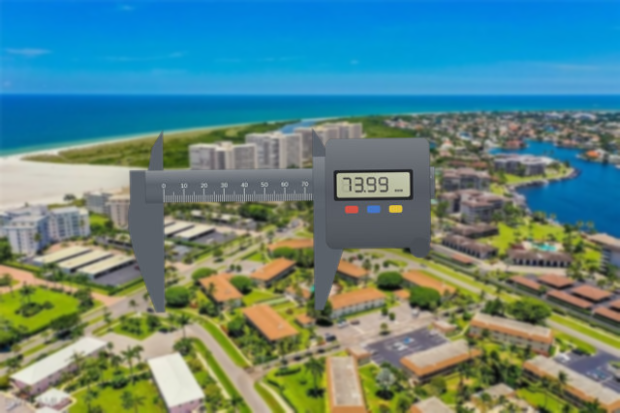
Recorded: 73.99 mm
